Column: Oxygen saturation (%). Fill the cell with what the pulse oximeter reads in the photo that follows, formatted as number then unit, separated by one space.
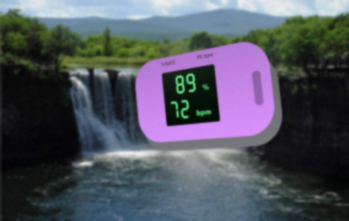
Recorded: 89 %
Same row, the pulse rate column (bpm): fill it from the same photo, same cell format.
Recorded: 72 bpm
